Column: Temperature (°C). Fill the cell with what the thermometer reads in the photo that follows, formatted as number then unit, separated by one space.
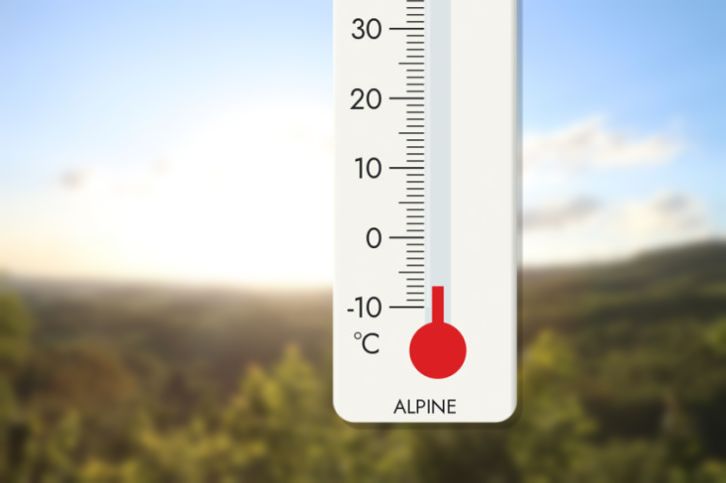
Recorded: -7 °C
